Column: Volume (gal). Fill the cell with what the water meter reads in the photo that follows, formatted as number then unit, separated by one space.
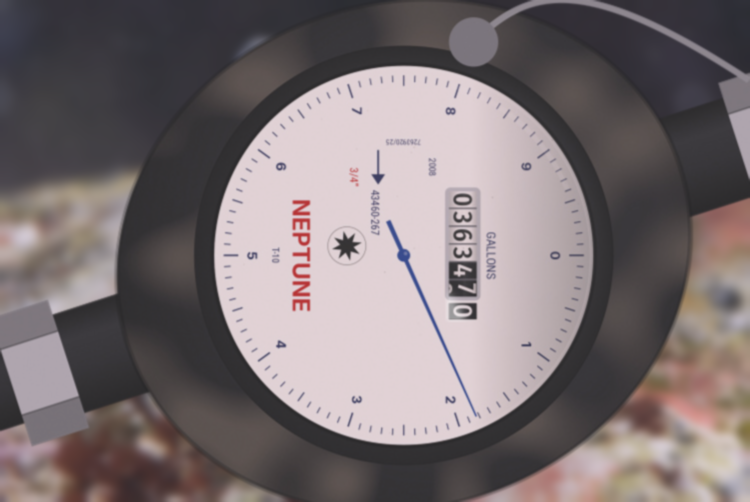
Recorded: 363471.8 gal
